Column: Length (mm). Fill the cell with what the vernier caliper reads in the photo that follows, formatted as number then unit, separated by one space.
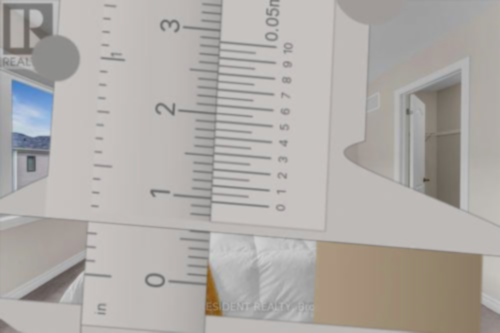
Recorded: 9.6 mm
